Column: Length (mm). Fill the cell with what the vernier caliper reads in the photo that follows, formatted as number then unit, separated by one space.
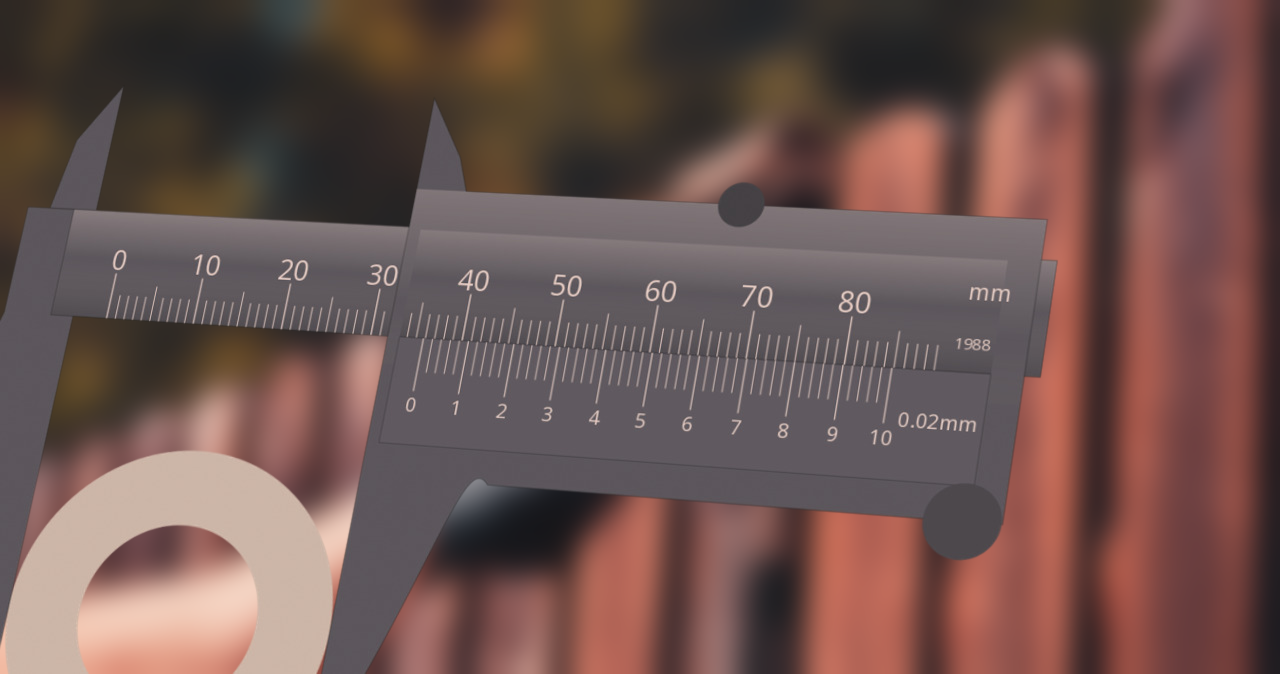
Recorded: 35.8 mm
